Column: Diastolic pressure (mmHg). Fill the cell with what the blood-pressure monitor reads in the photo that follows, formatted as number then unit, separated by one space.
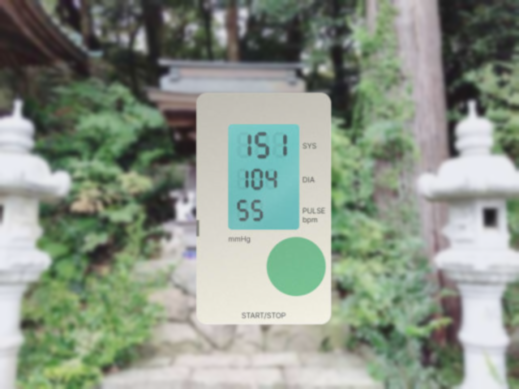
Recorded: 104 mmHg
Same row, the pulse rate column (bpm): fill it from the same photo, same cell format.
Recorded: 55 bpm
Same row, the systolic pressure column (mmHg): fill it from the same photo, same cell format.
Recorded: 151 mmHg
